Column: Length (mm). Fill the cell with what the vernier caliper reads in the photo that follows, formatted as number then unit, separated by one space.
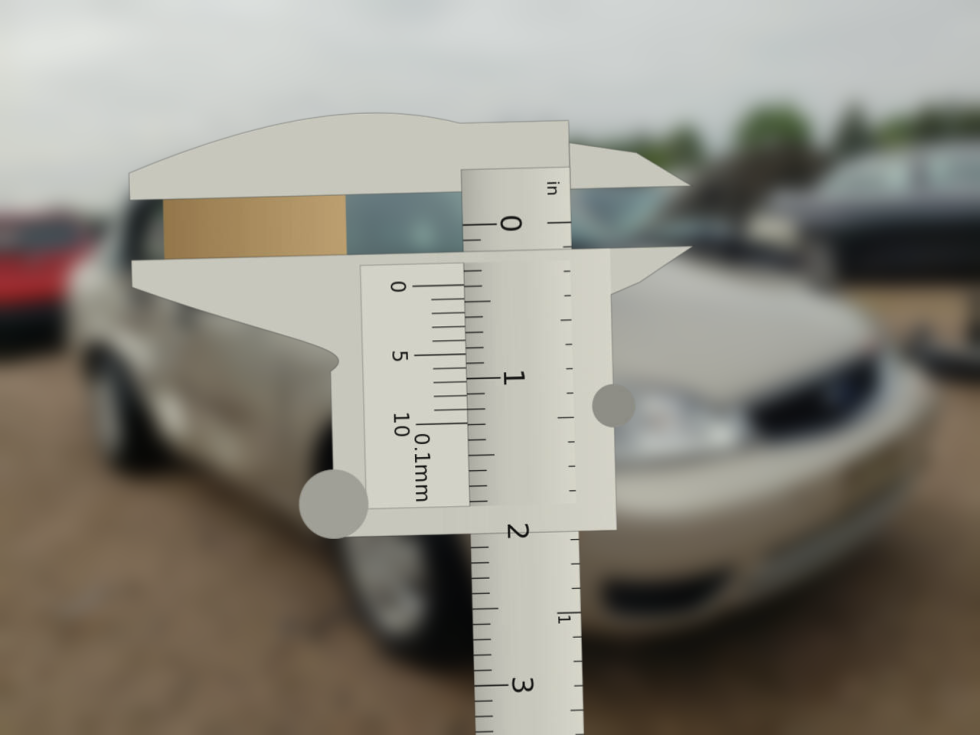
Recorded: 3.9 mm
